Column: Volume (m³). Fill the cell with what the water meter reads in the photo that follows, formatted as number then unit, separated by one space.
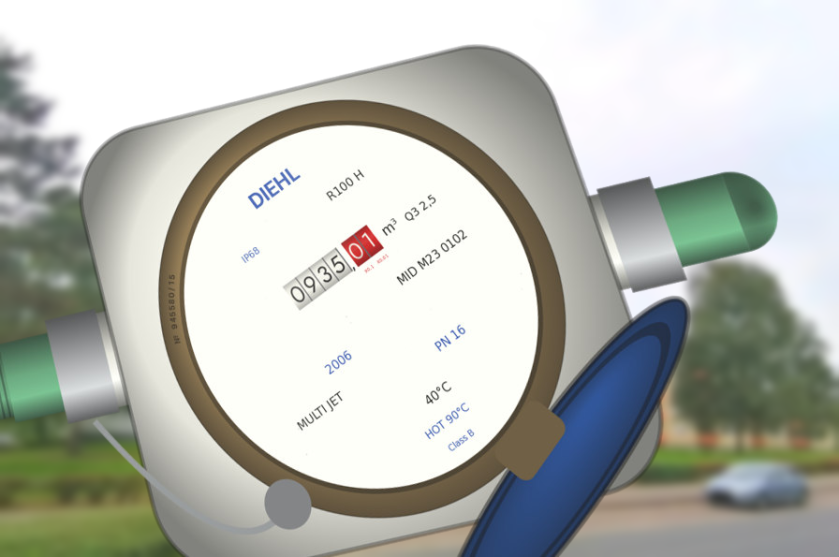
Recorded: 935.01 m³
